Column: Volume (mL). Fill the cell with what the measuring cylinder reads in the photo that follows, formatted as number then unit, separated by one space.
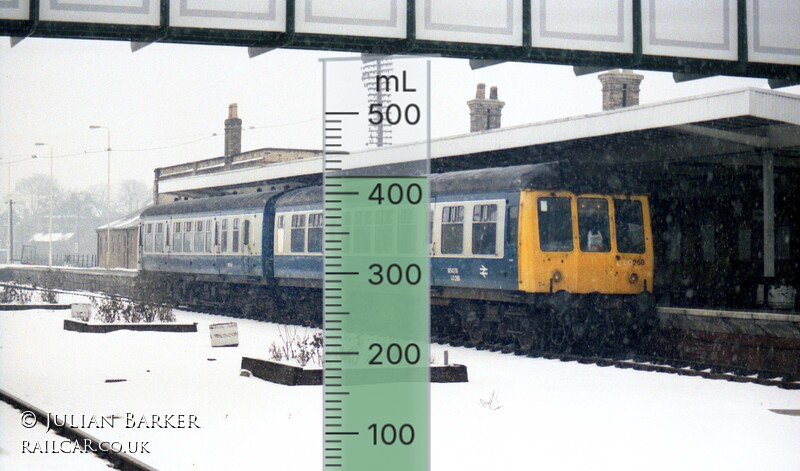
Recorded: 420 mL
